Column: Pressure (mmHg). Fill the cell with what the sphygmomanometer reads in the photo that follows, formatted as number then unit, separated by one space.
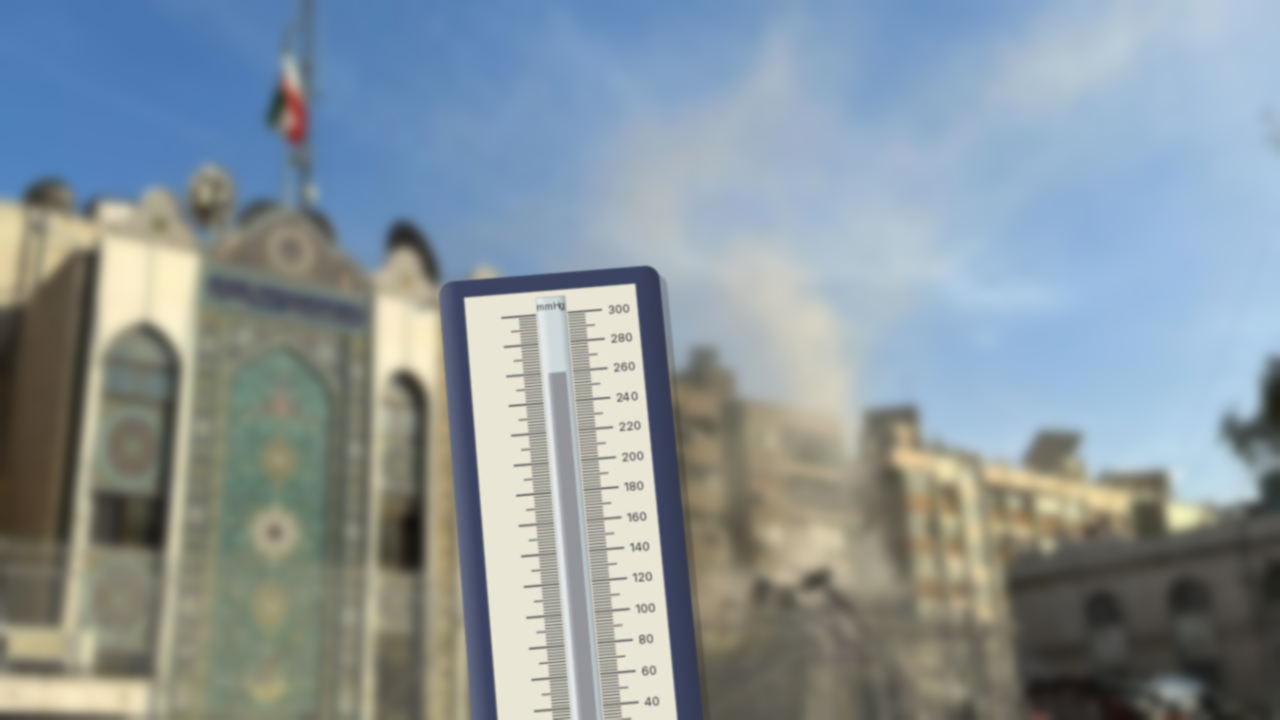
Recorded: 260 mmHg
